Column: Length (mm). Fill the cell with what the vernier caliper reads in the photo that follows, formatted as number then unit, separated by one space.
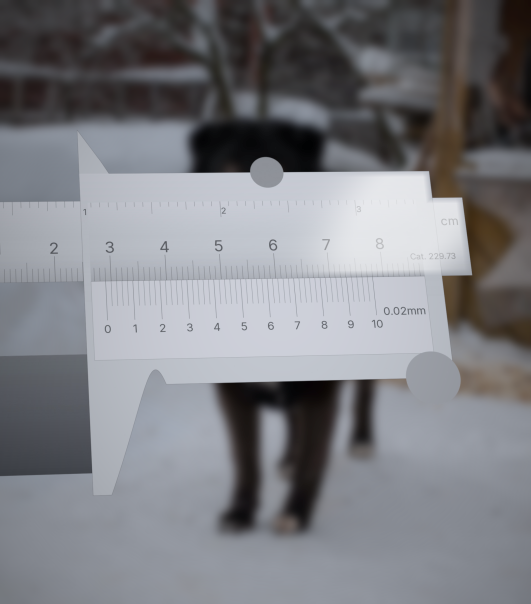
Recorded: 29.0 mm
